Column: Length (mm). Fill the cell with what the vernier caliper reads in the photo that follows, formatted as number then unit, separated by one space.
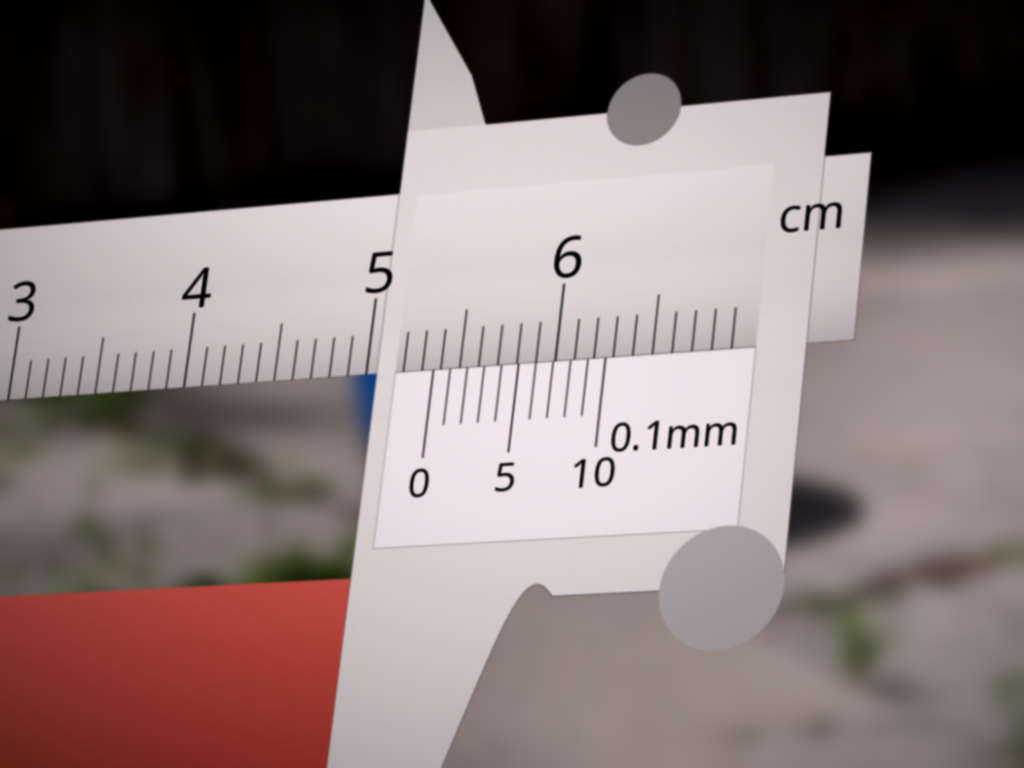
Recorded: 53.6 mm
